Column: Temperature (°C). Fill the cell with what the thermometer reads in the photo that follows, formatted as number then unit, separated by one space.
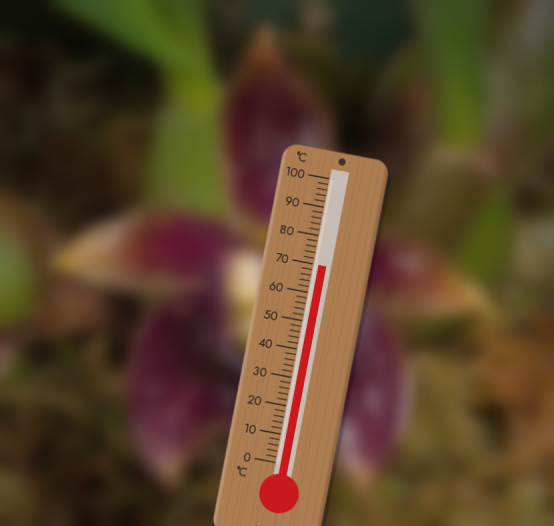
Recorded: 70 °C
